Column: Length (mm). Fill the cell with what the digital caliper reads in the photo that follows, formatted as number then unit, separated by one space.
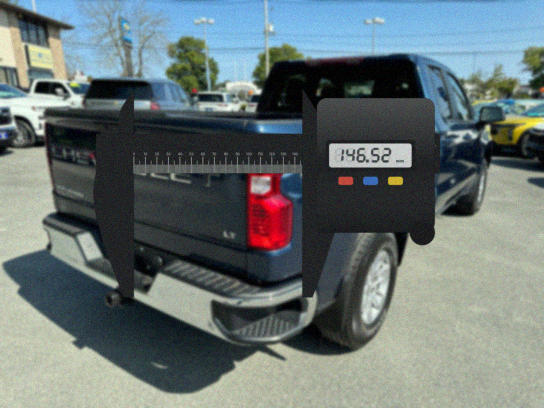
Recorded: 146.52 mm
